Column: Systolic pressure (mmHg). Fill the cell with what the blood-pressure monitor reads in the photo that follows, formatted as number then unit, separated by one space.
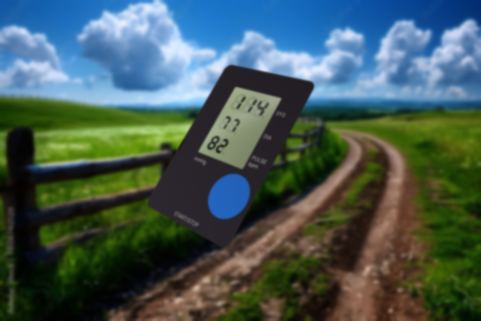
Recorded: 114 mmHg
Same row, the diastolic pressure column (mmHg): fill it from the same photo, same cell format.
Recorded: 77 mmHg
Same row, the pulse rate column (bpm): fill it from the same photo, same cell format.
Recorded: 82 bpm
